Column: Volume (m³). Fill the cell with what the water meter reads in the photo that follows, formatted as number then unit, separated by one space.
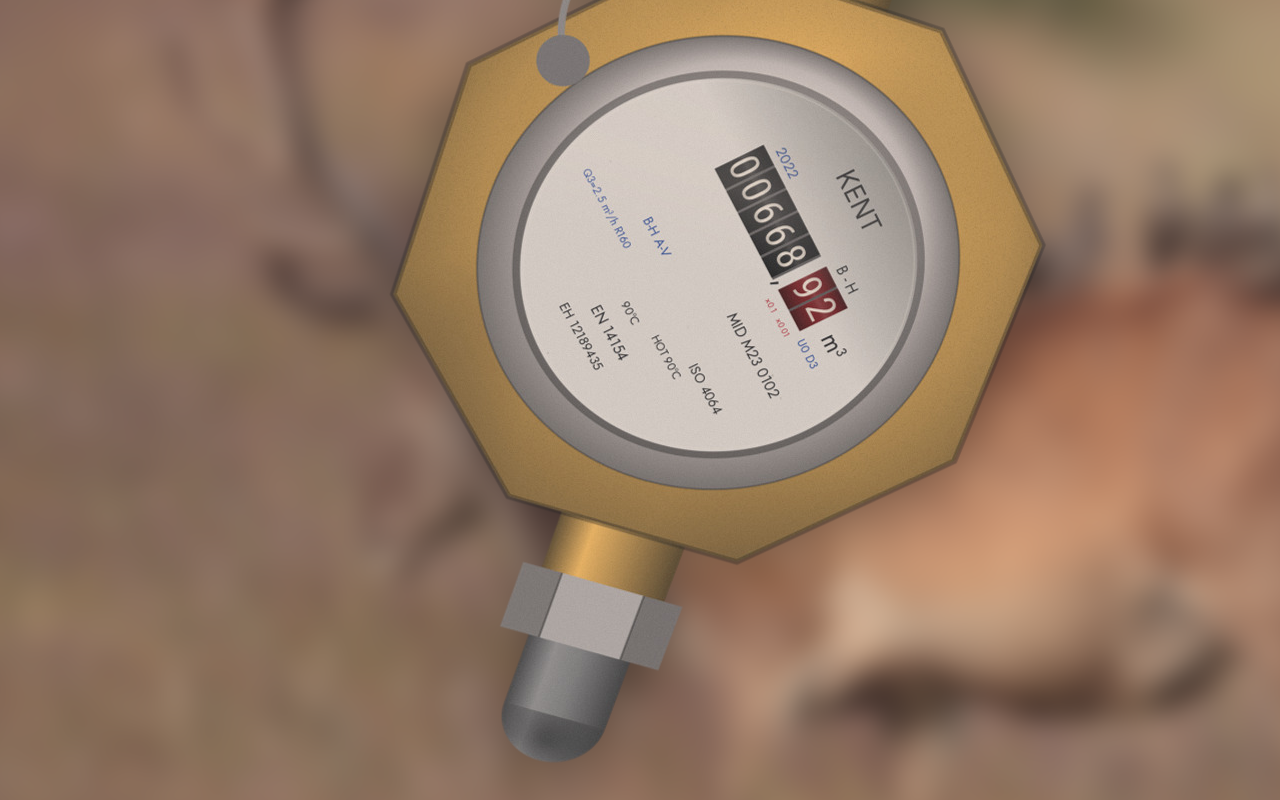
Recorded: 668.92 m³
